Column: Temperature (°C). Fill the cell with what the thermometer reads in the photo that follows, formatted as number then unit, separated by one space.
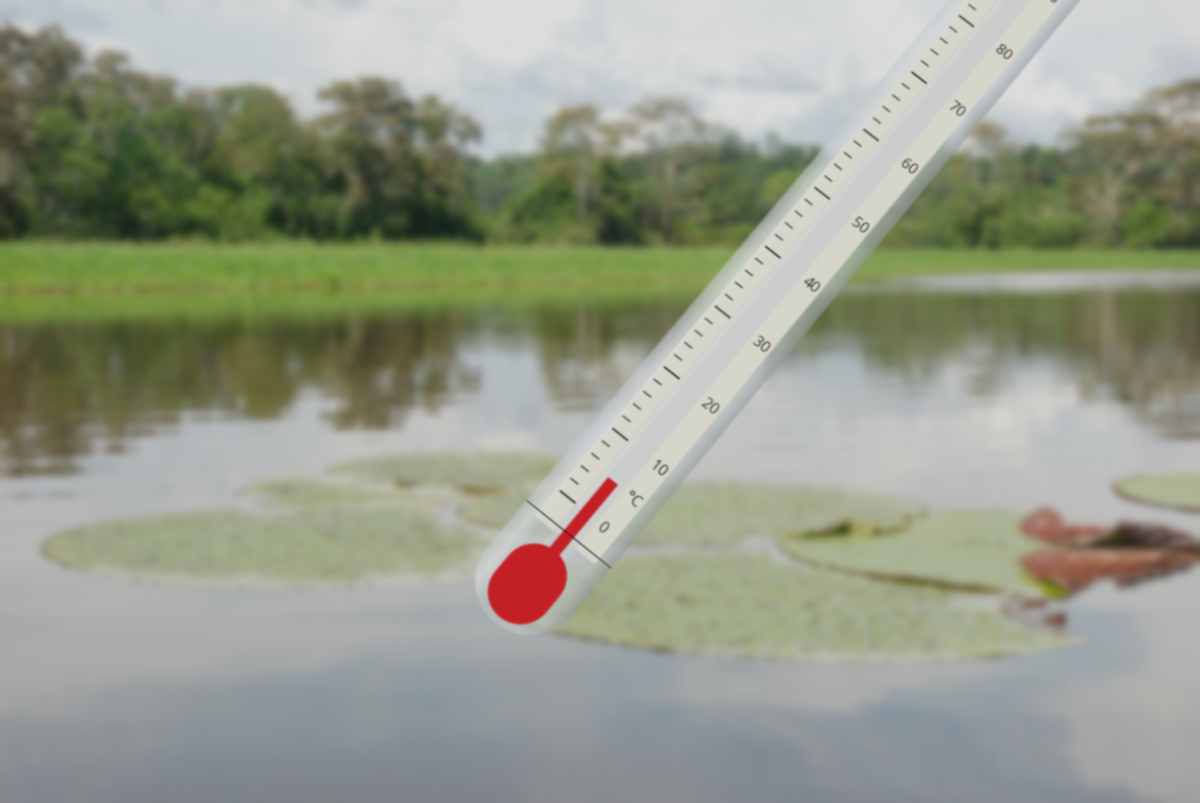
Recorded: 5 °C
